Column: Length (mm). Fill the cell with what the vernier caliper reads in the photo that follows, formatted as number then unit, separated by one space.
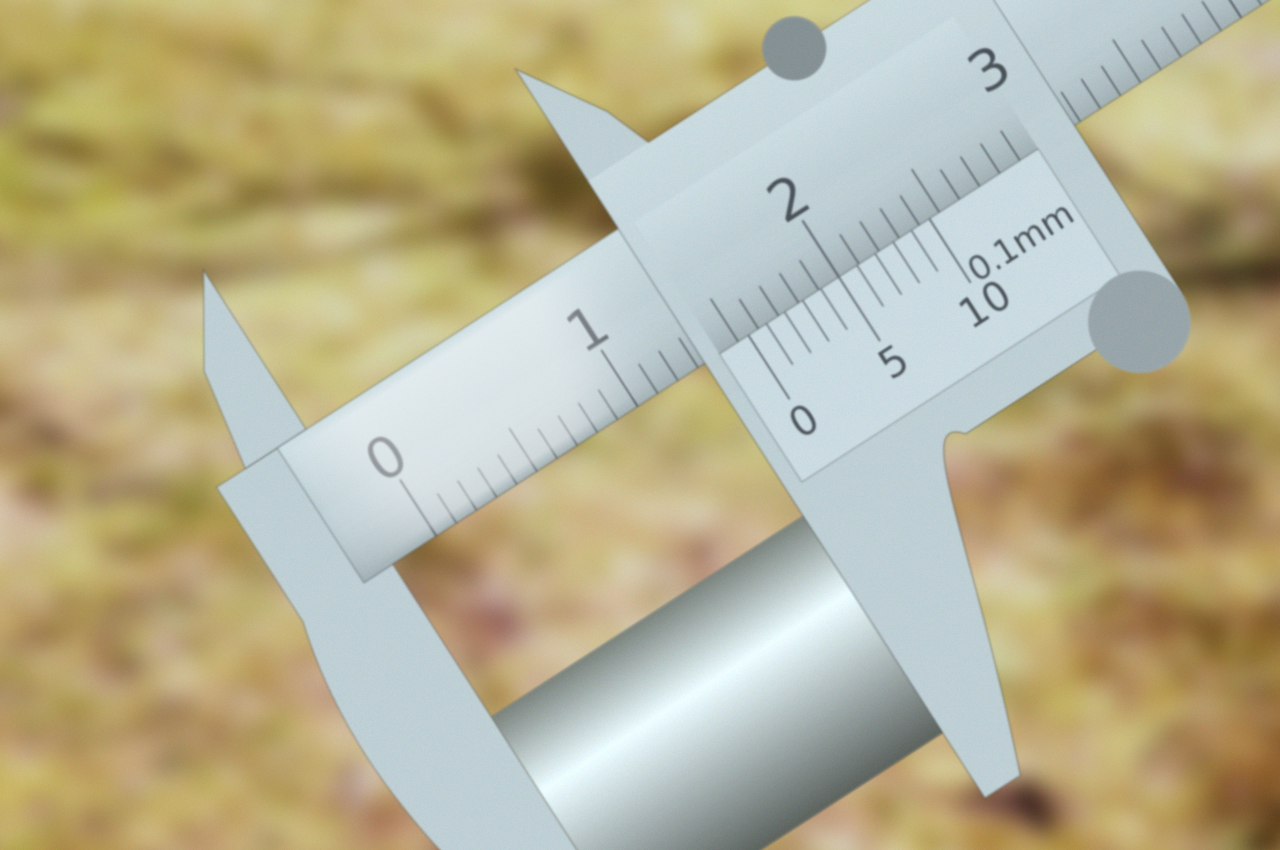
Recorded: 15.5 mm
